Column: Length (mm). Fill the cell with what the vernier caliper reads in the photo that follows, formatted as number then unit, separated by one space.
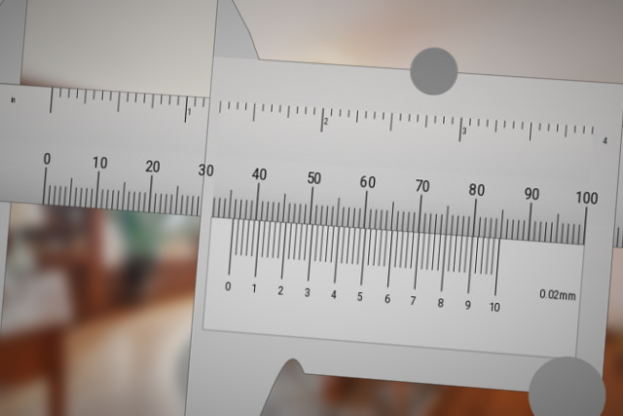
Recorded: 35.8 mm
